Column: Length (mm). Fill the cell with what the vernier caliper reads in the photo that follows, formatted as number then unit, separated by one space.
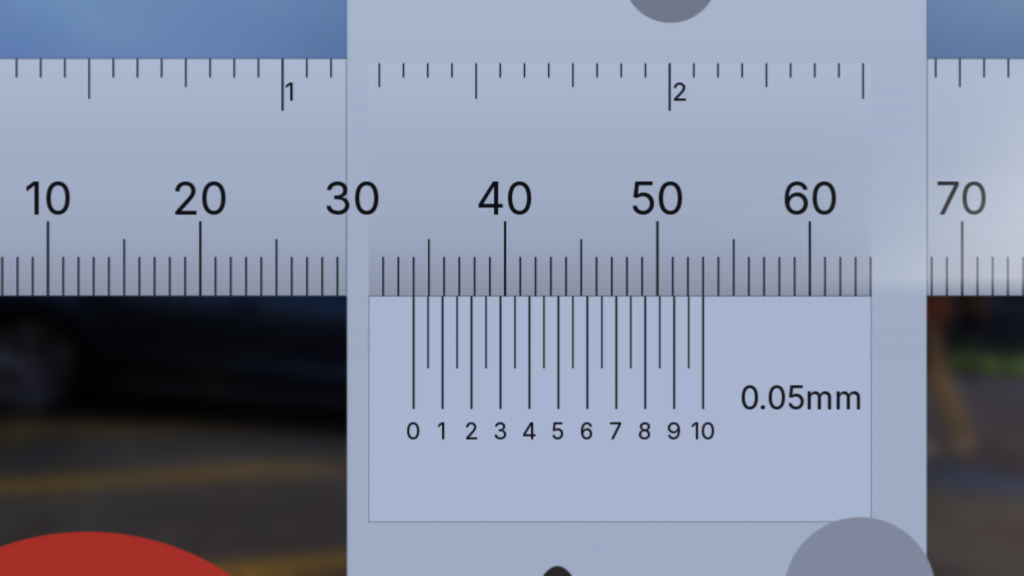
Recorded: 34.0 mm
